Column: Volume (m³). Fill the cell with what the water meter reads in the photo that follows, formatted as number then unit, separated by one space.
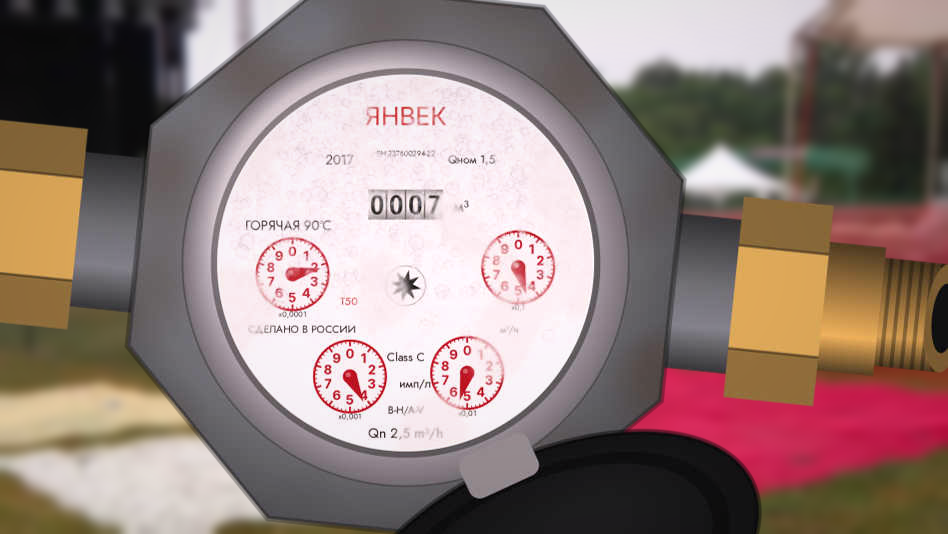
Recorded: 7.4542 m³
